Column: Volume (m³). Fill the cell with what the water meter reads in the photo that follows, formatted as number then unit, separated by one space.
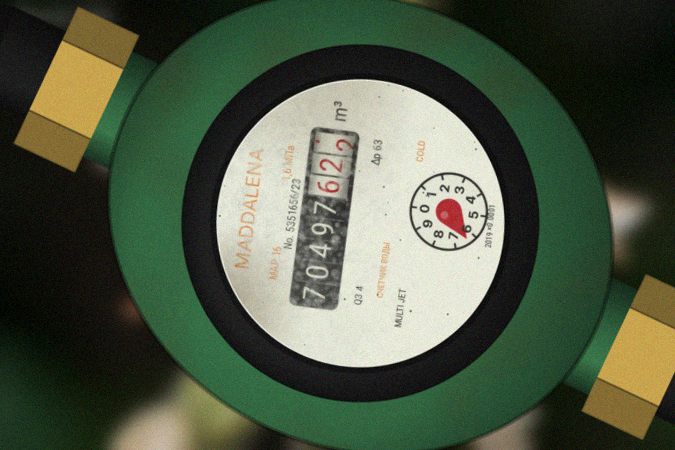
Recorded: 70497.6216 m³
